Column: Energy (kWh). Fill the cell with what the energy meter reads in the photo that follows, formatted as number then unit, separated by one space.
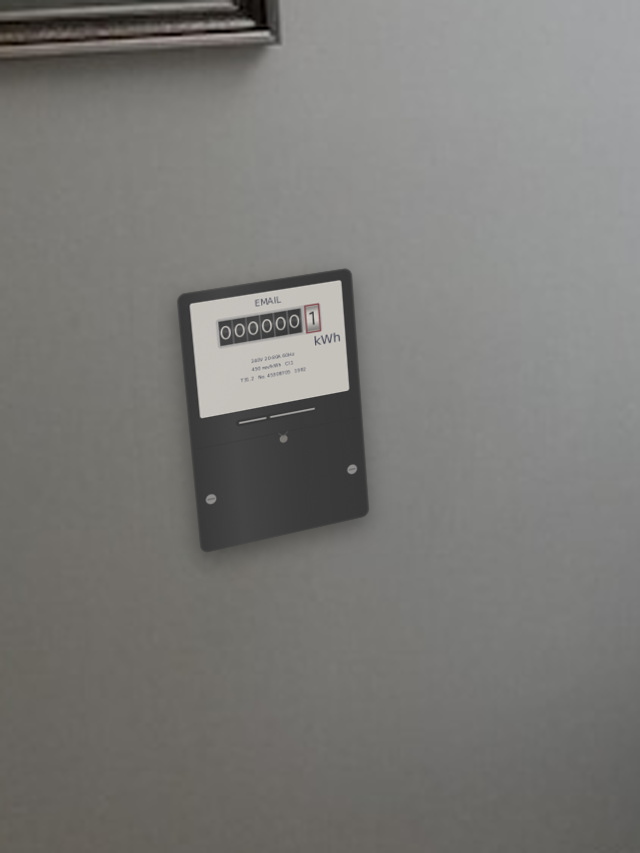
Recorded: 0.1 kWh
